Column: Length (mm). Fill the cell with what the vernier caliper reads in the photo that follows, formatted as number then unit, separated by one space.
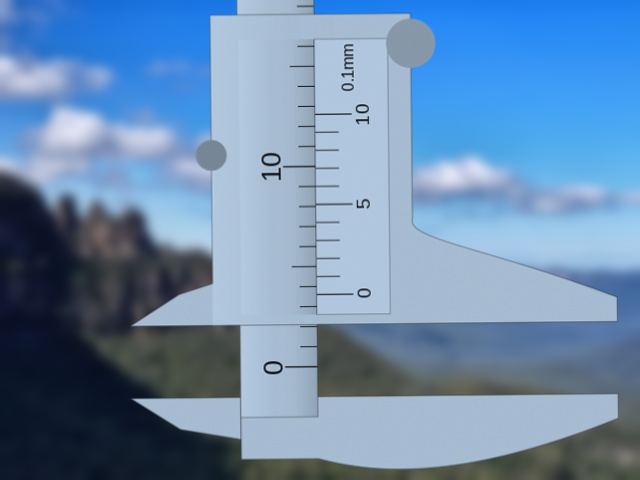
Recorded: 3.6 mm
